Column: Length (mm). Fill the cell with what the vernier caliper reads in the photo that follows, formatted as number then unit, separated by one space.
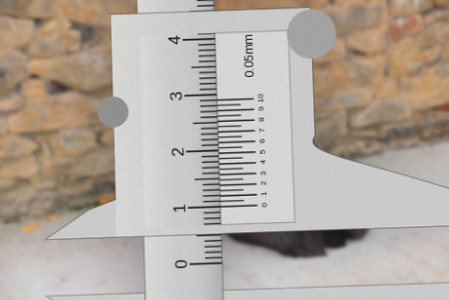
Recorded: 10.0 mm
